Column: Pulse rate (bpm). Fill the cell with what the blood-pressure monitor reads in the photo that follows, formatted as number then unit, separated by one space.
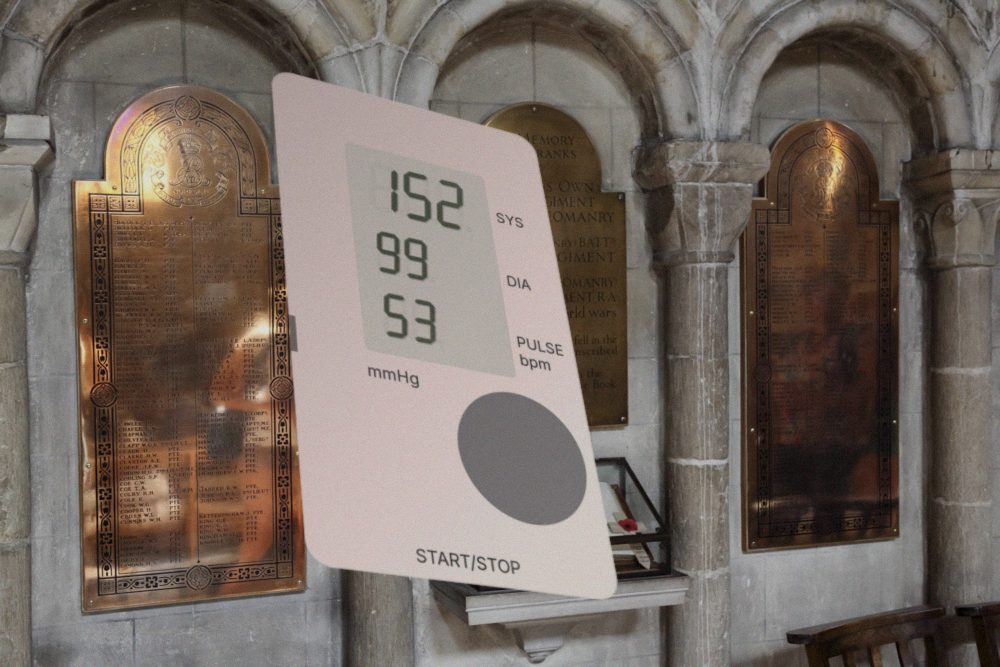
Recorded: 53 bpm
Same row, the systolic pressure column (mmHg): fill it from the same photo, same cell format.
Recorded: 152 mmHg
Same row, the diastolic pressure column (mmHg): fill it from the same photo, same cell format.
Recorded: 99 mmHg
